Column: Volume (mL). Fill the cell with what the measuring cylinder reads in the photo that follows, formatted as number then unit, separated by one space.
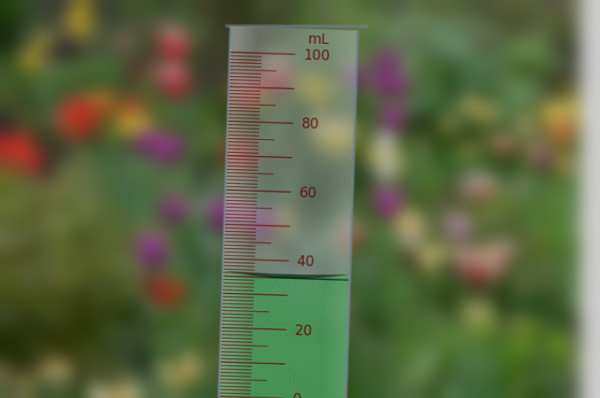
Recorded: 35 mL
